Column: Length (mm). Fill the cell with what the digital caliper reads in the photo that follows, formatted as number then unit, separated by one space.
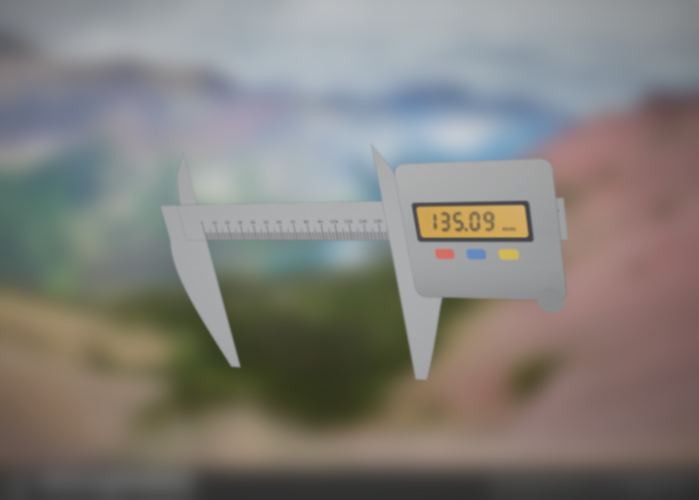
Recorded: 135.09 mm
